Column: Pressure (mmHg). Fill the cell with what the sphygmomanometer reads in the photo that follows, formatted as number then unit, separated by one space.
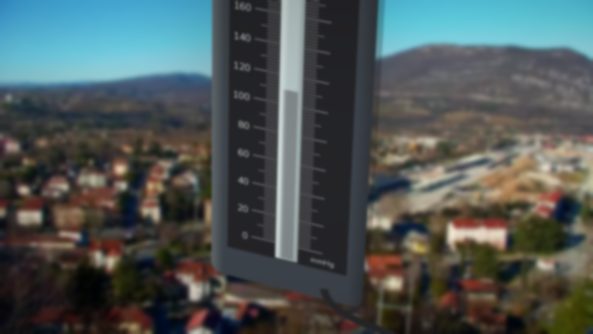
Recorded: 110 mmHg
